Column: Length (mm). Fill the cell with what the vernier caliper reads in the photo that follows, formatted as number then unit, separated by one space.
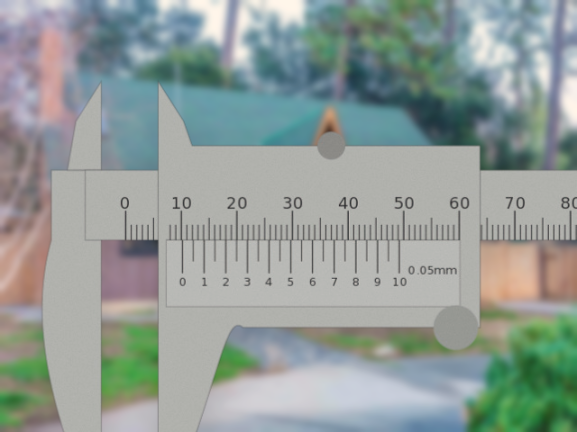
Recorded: 10.2 mm
